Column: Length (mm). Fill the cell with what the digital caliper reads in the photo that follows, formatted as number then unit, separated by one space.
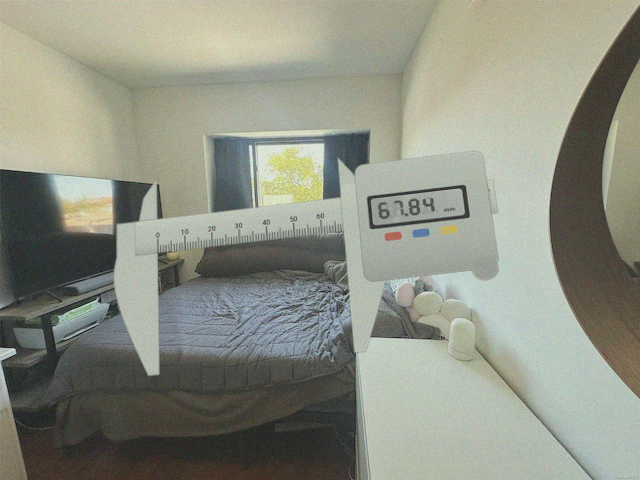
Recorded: 67.84 mm
